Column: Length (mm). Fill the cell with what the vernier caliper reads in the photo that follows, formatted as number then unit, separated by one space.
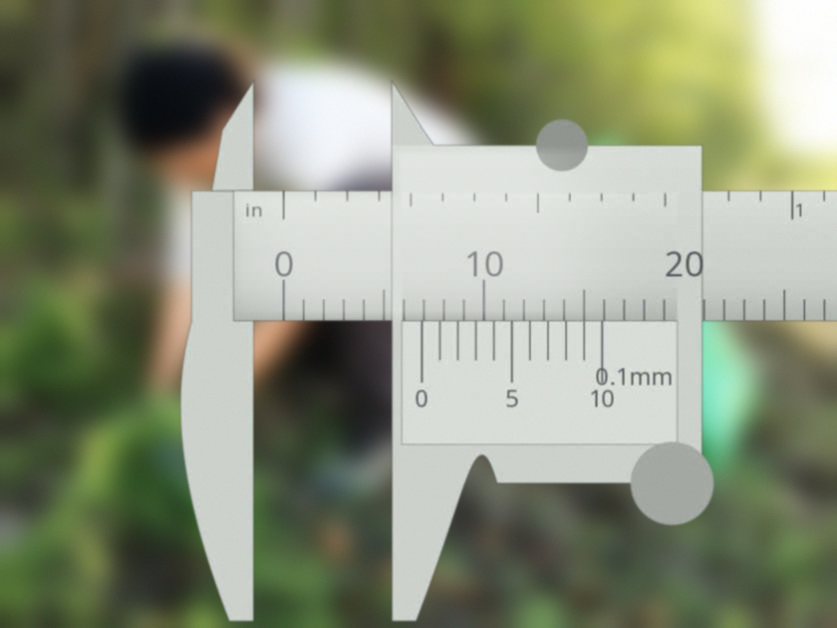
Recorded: 6.9 mm
